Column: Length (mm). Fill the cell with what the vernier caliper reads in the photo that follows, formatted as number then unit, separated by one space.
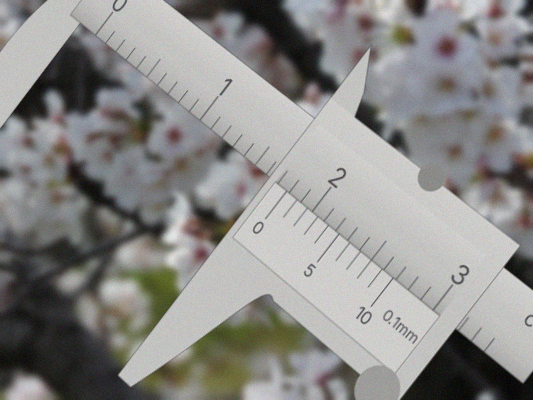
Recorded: 17.8 mm
